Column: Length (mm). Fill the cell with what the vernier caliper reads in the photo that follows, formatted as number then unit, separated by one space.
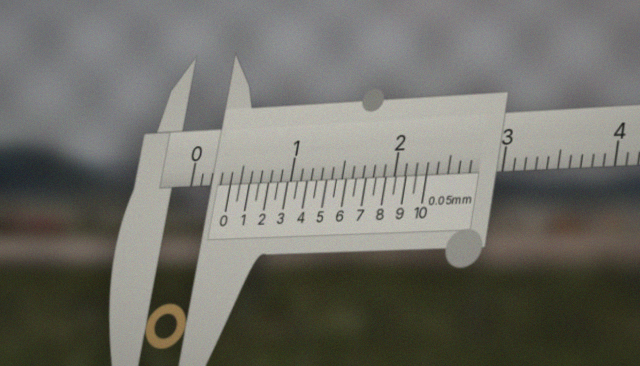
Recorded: 4.0 mm
